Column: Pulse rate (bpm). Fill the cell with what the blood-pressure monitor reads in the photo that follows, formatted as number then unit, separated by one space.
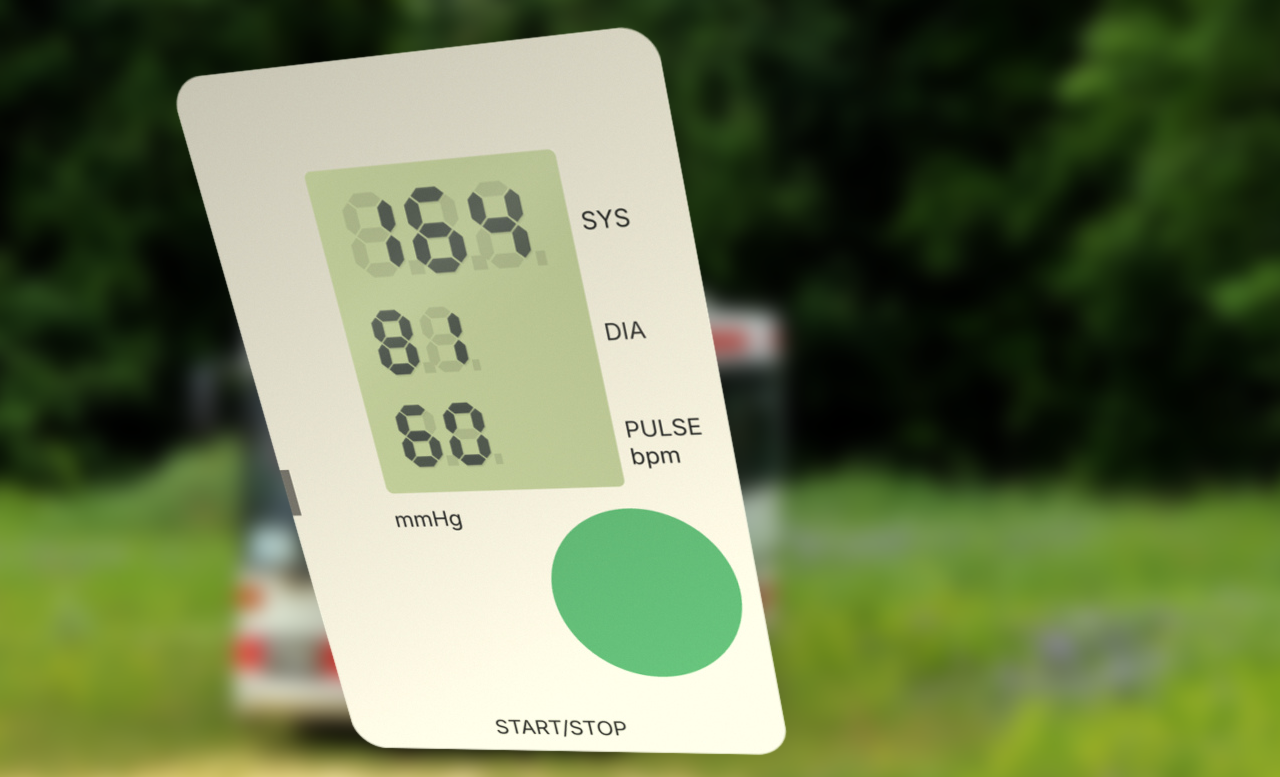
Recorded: 60 bpm
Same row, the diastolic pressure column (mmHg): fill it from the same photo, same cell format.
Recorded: 81 mmHg
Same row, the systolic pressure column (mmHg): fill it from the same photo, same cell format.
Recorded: 164 mmHg
